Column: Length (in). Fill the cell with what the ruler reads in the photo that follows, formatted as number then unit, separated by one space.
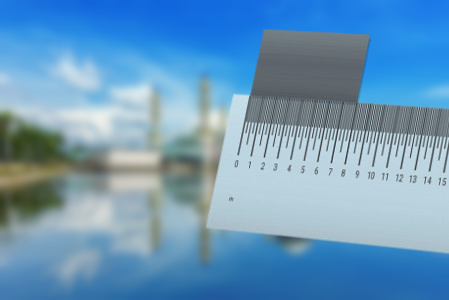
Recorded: 8 in
